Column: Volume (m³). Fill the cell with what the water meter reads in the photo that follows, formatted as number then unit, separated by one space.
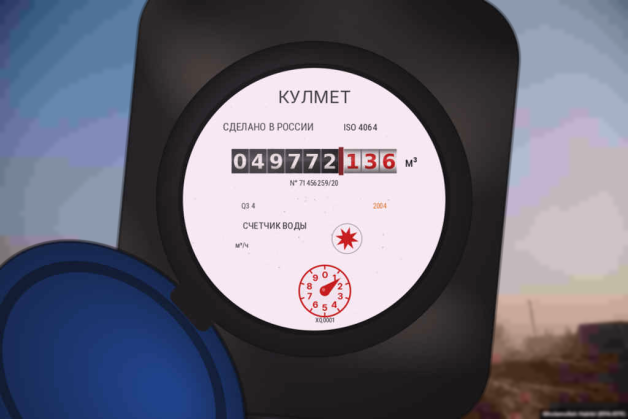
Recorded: 49772.1361 m³
